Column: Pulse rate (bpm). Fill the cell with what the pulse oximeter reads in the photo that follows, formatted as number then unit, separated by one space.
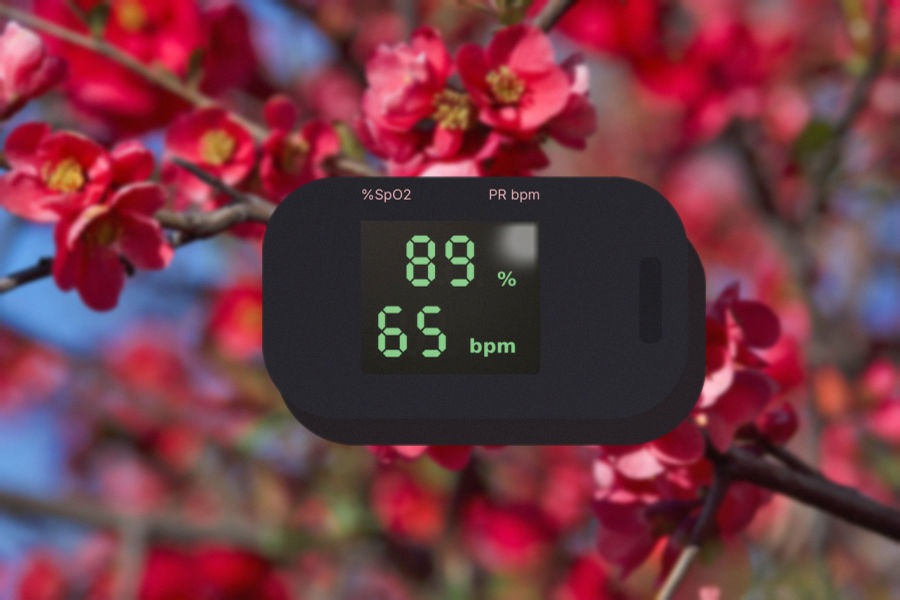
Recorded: 65 bpm
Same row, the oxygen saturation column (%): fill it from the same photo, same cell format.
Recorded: 89 %
